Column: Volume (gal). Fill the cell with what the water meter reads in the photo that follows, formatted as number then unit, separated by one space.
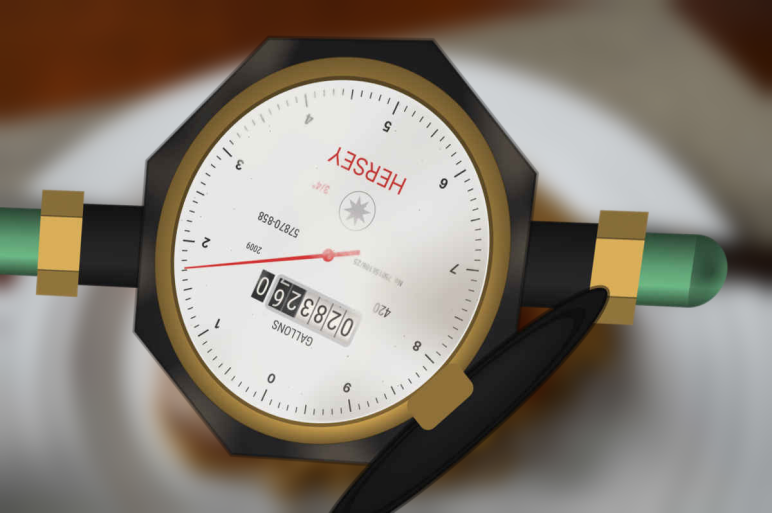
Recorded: 283261.7 gal
